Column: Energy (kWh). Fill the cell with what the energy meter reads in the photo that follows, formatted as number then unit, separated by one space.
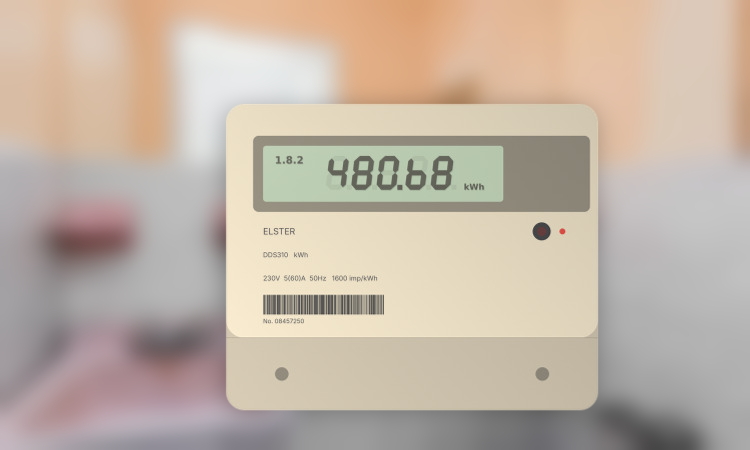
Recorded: 480.68 kWh
